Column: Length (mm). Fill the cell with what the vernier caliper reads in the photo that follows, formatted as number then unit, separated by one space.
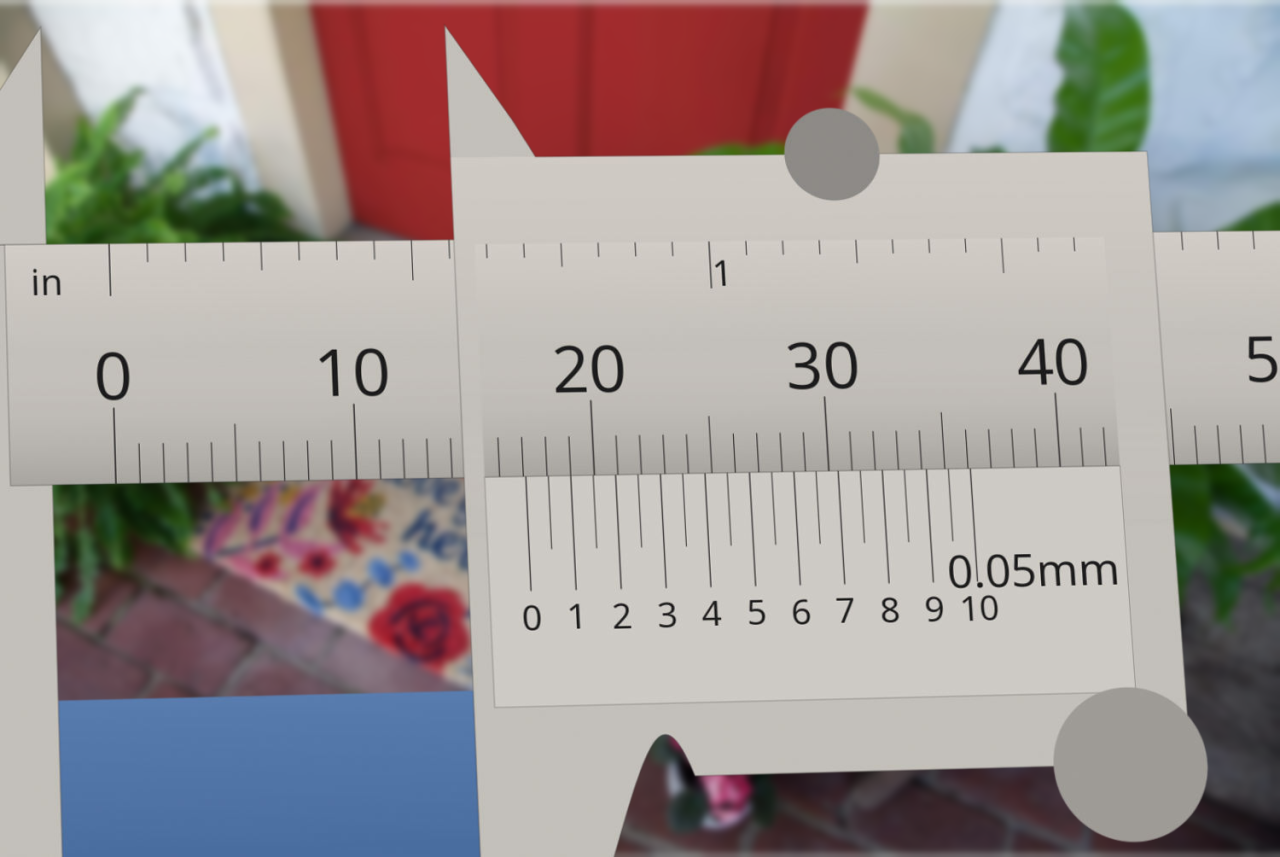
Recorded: 17.10 mm
